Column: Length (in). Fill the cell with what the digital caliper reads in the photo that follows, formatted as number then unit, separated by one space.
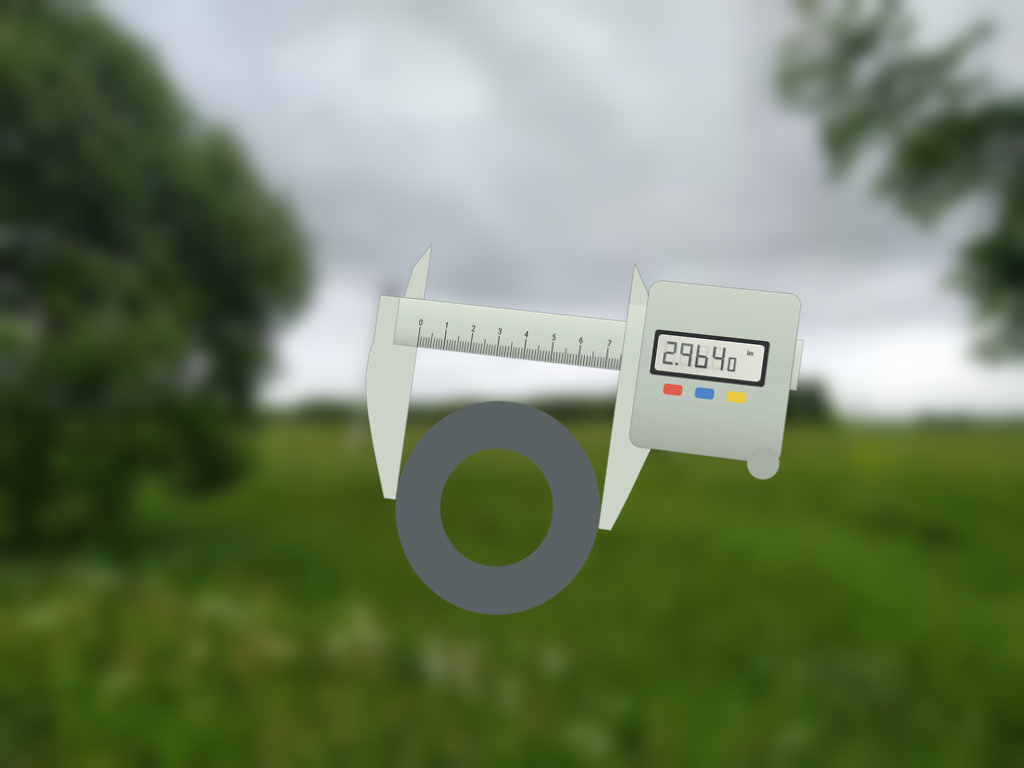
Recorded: 2.9640 in
